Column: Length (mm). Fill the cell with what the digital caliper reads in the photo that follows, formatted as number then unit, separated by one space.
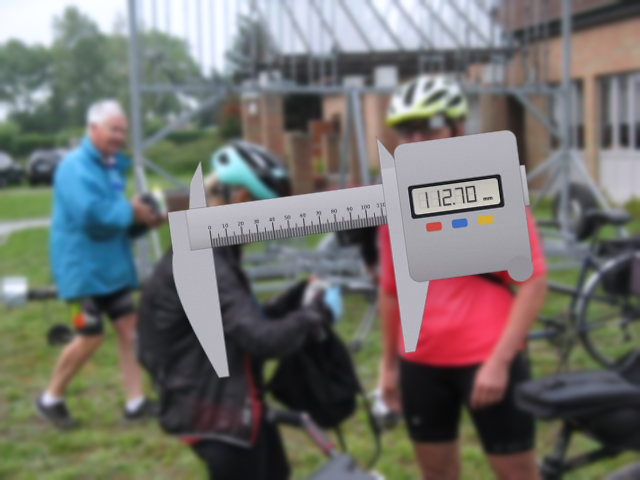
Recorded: 112.70 mm
